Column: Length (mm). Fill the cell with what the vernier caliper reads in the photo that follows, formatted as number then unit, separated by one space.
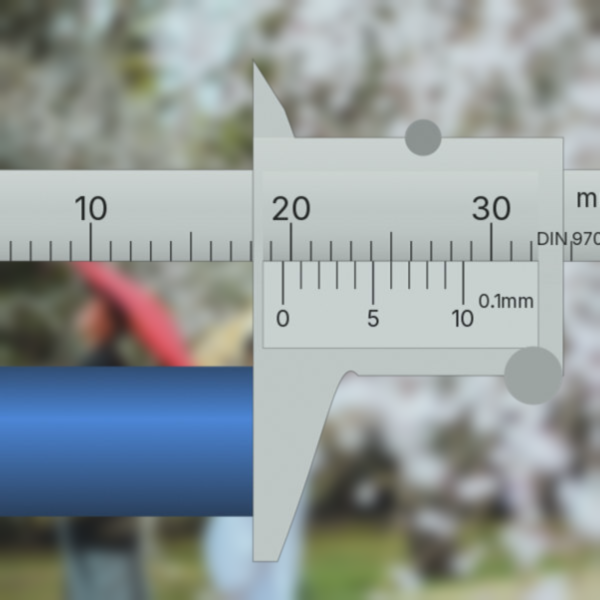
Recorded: 19.6 mm
